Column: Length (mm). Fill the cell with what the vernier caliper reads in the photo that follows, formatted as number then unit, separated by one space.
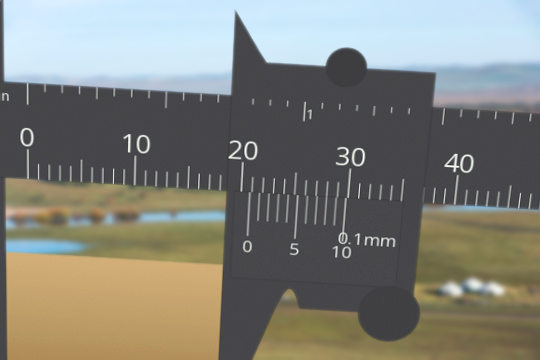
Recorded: 20.8 mm
